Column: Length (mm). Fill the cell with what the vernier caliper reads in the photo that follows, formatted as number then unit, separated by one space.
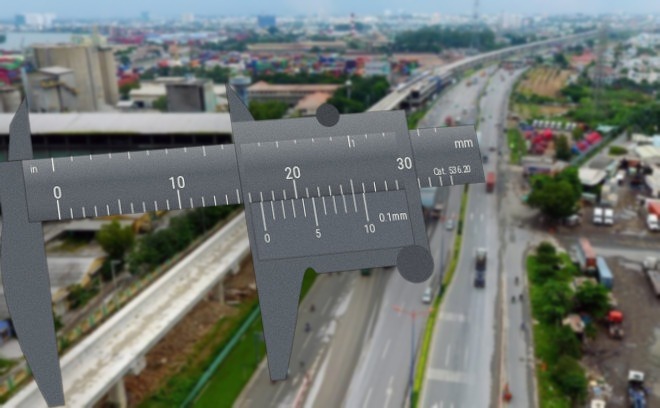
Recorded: 16.9 mm
